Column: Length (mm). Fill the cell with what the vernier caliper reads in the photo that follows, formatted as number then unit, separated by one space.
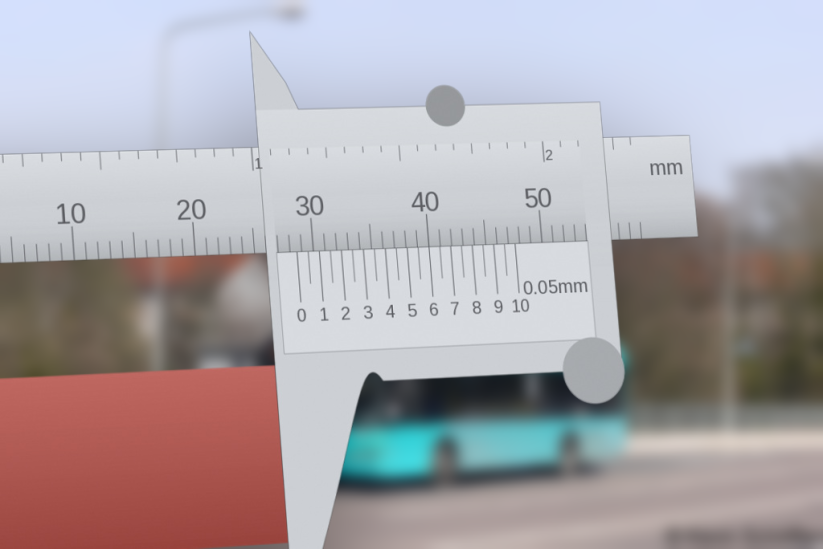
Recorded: 28.6 mm
